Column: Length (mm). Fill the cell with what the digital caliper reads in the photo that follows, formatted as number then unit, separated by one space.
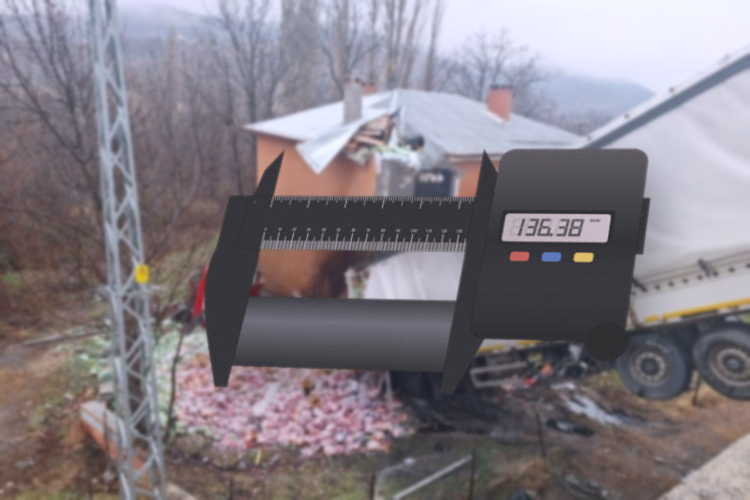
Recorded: 136.38 mm
